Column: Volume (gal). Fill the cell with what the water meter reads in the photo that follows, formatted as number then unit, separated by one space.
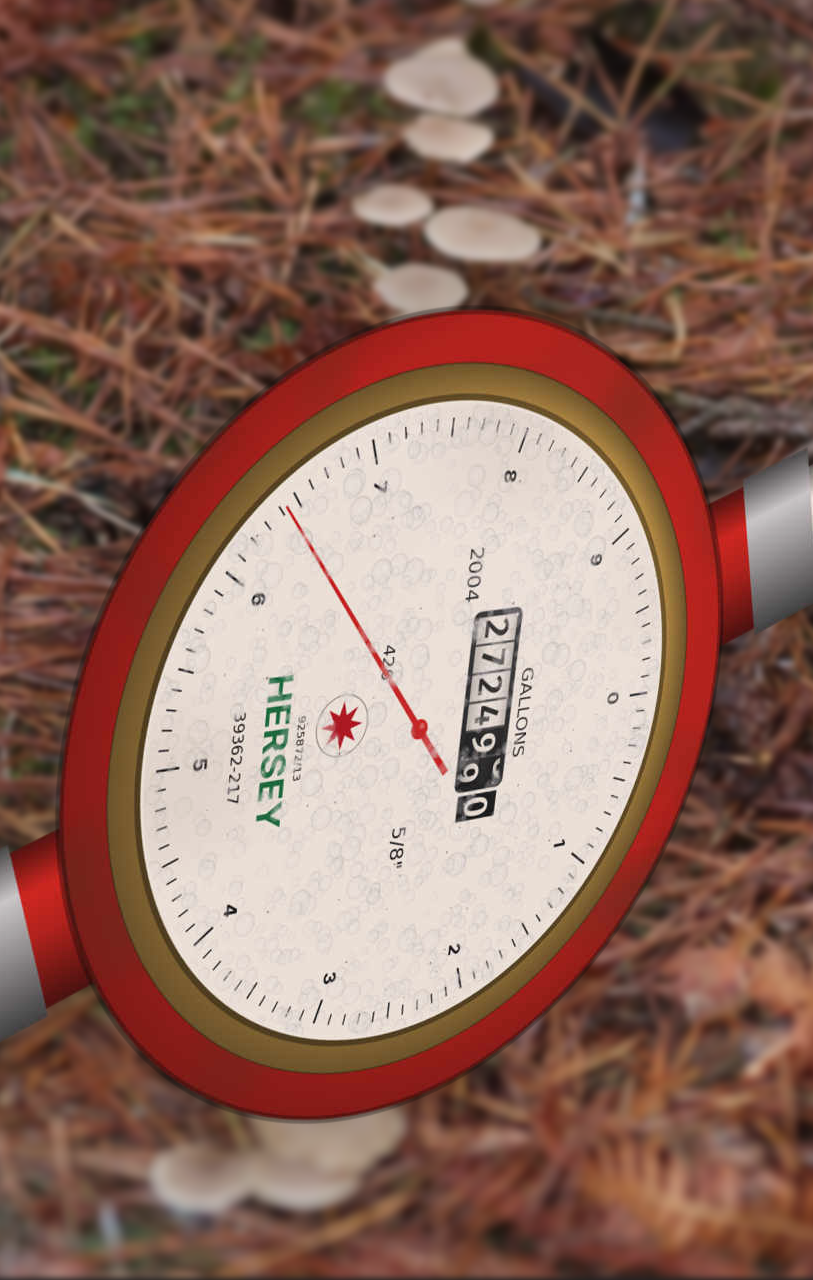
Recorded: 2724986.4 gal
